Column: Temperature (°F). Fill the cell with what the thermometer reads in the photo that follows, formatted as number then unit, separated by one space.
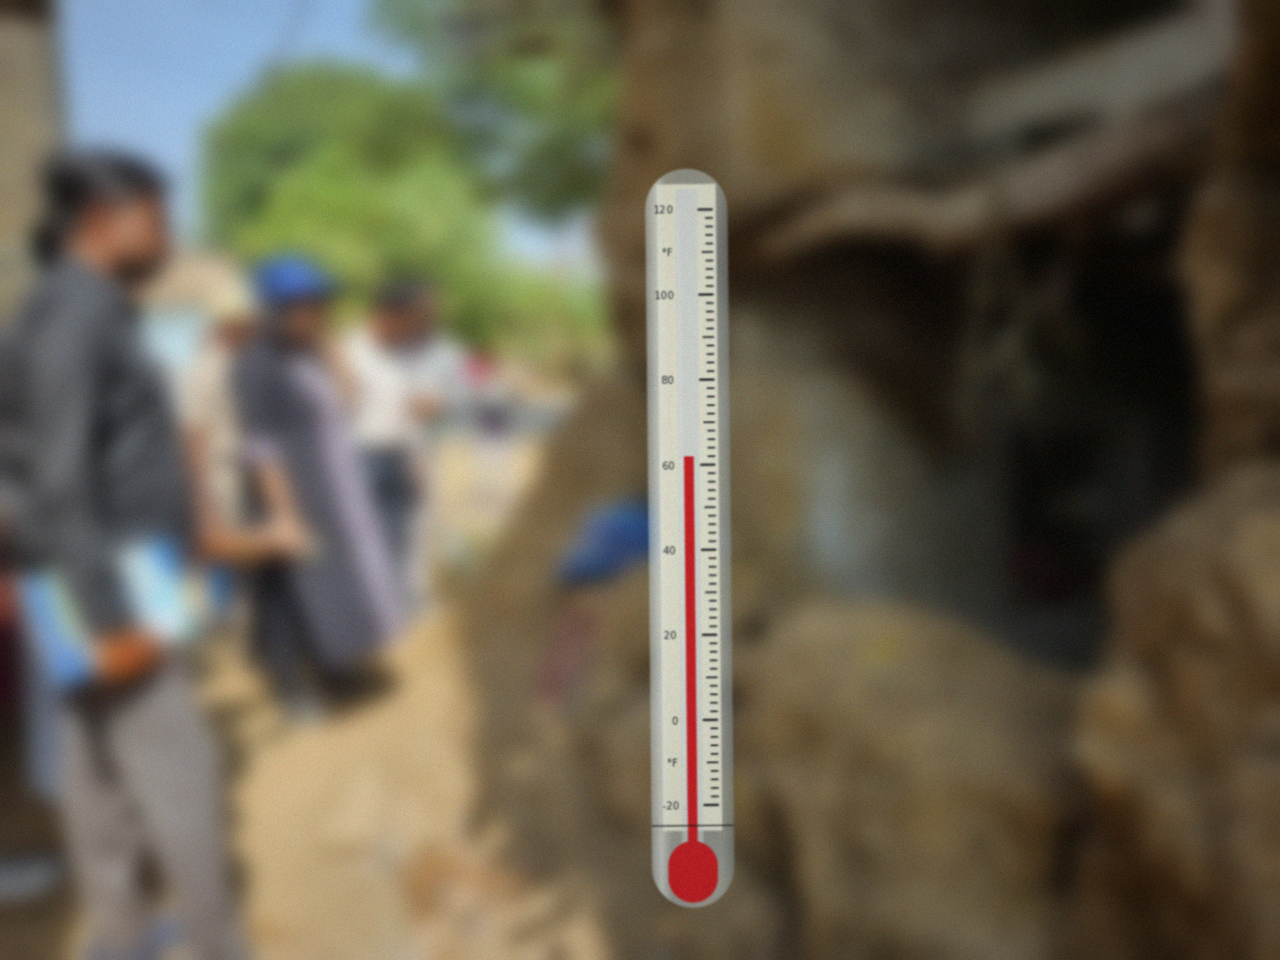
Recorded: 62 °F
